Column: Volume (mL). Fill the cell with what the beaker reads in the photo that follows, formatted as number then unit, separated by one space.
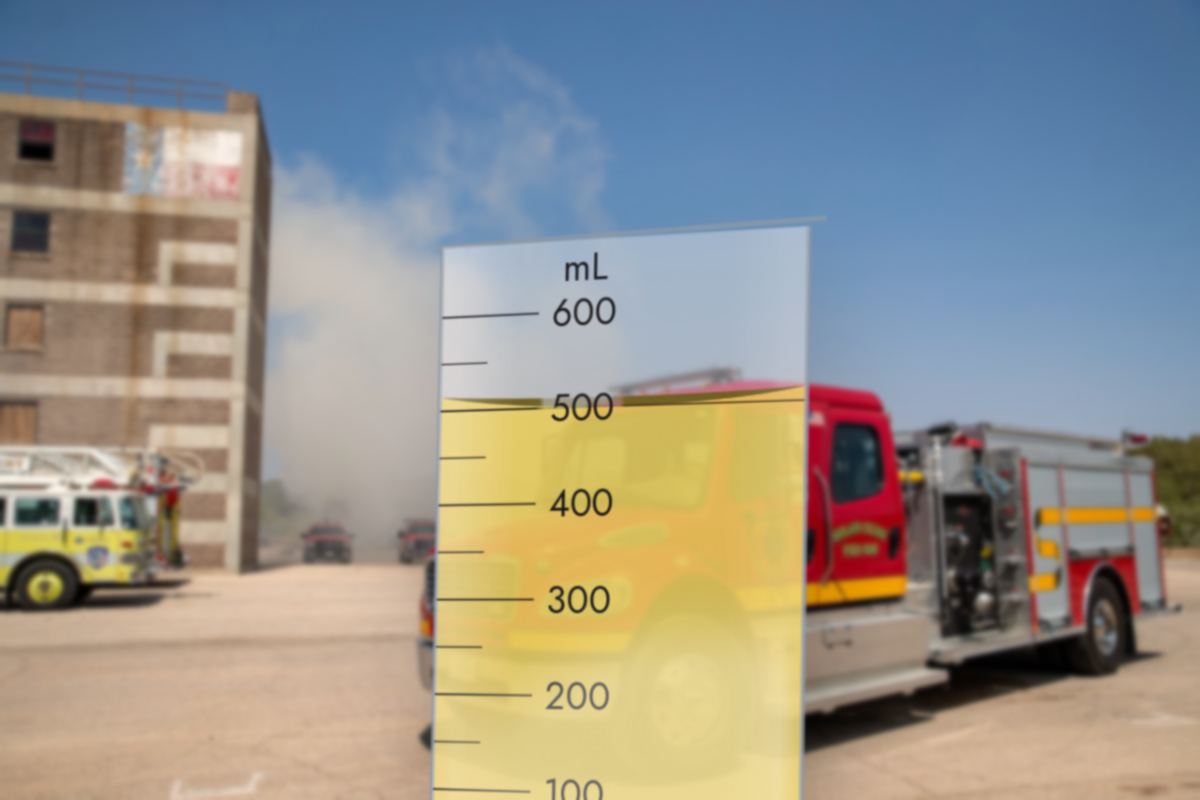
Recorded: 500 mL
